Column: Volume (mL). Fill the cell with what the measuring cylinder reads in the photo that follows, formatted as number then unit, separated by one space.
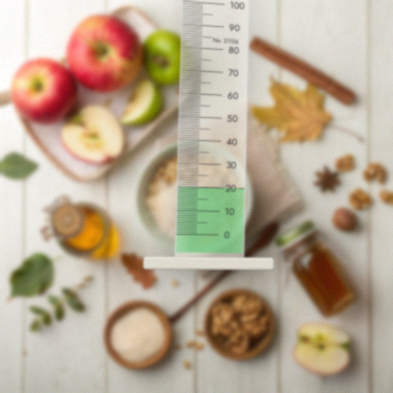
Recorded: 20 mL
